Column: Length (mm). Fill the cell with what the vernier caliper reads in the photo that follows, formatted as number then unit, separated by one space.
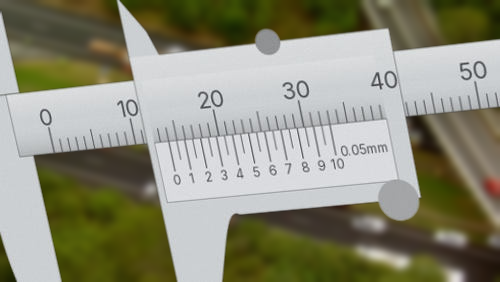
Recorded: 14.0 mm
